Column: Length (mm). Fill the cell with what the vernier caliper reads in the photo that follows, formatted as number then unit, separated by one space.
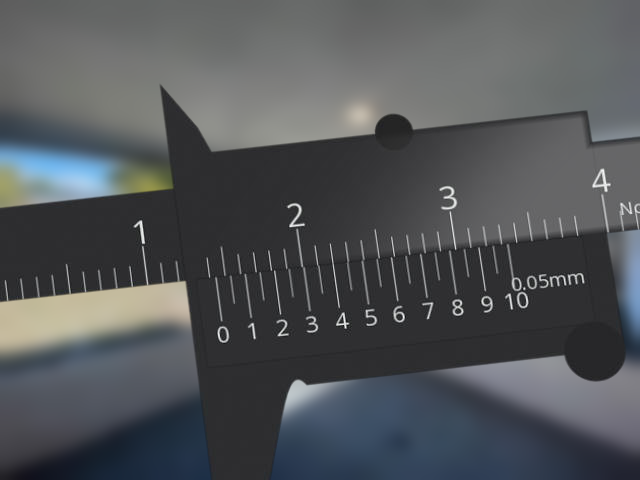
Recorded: 14.4 mm
